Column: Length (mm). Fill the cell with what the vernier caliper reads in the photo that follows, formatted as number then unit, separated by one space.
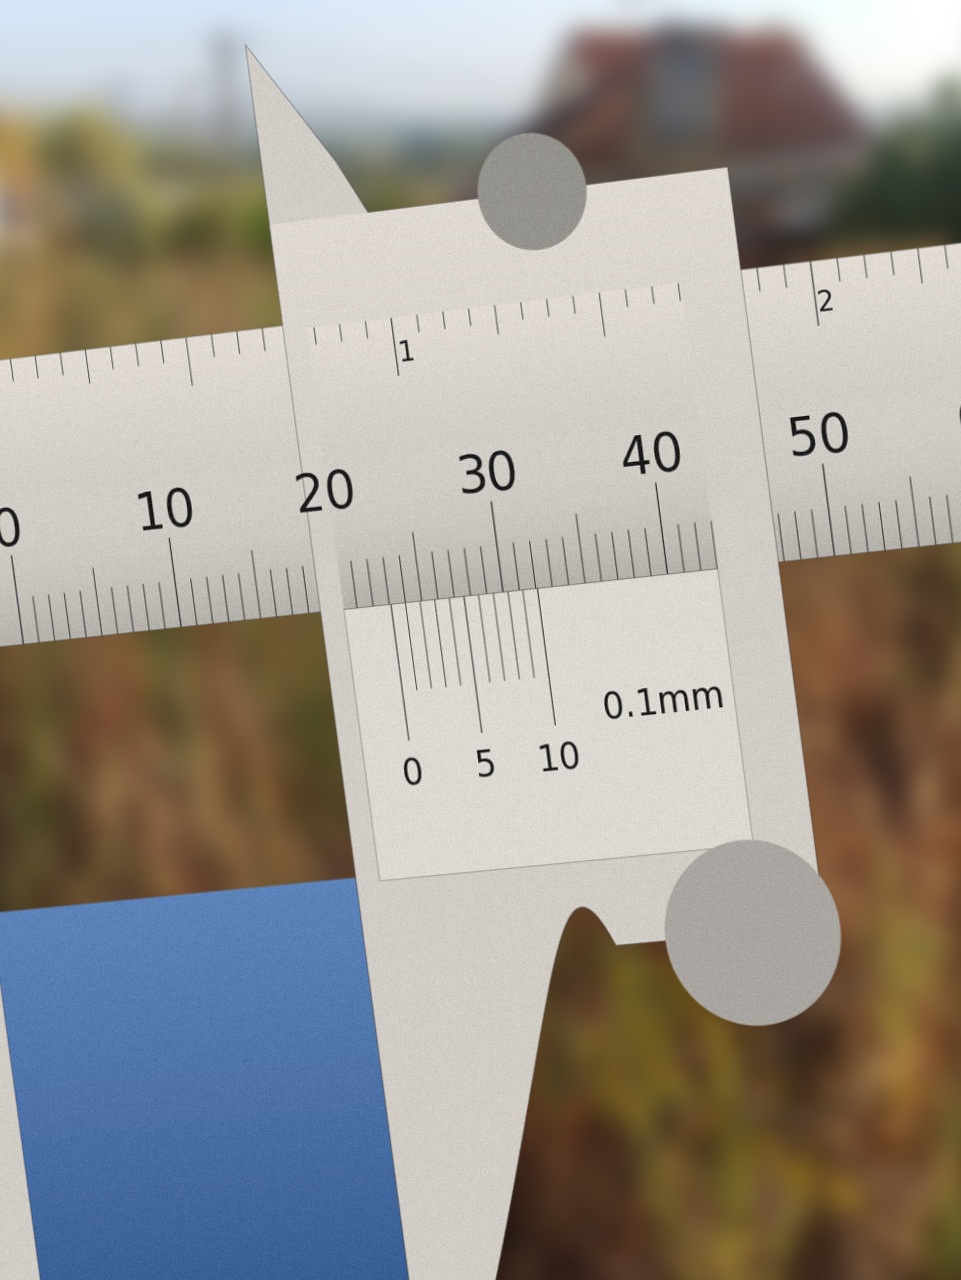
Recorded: 23.1 mm
